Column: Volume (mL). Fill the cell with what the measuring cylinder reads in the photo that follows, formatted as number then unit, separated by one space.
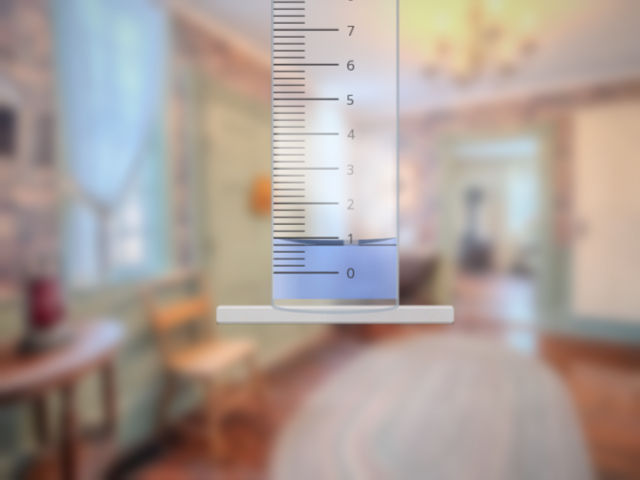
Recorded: 0.8 mL
